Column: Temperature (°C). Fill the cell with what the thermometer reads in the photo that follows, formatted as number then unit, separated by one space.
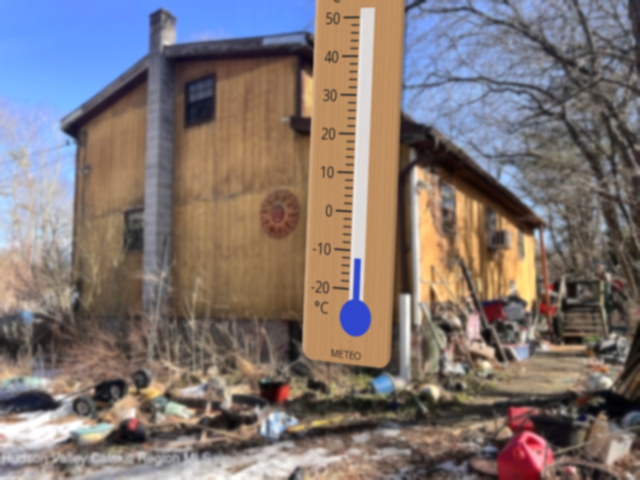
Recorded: -12 °C
